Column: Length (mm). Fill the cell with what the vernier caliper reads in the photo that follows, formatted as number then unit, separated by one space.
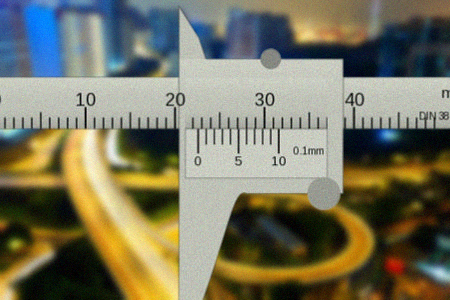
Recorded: 22.6 mm
